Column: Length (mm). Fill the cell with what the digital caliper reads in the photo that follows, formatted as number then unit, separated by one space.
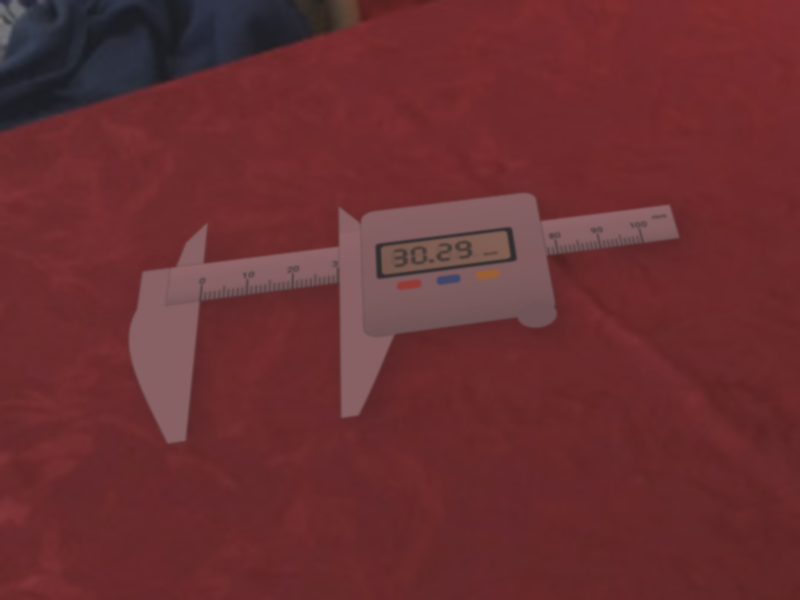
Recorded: 30.29 mm
